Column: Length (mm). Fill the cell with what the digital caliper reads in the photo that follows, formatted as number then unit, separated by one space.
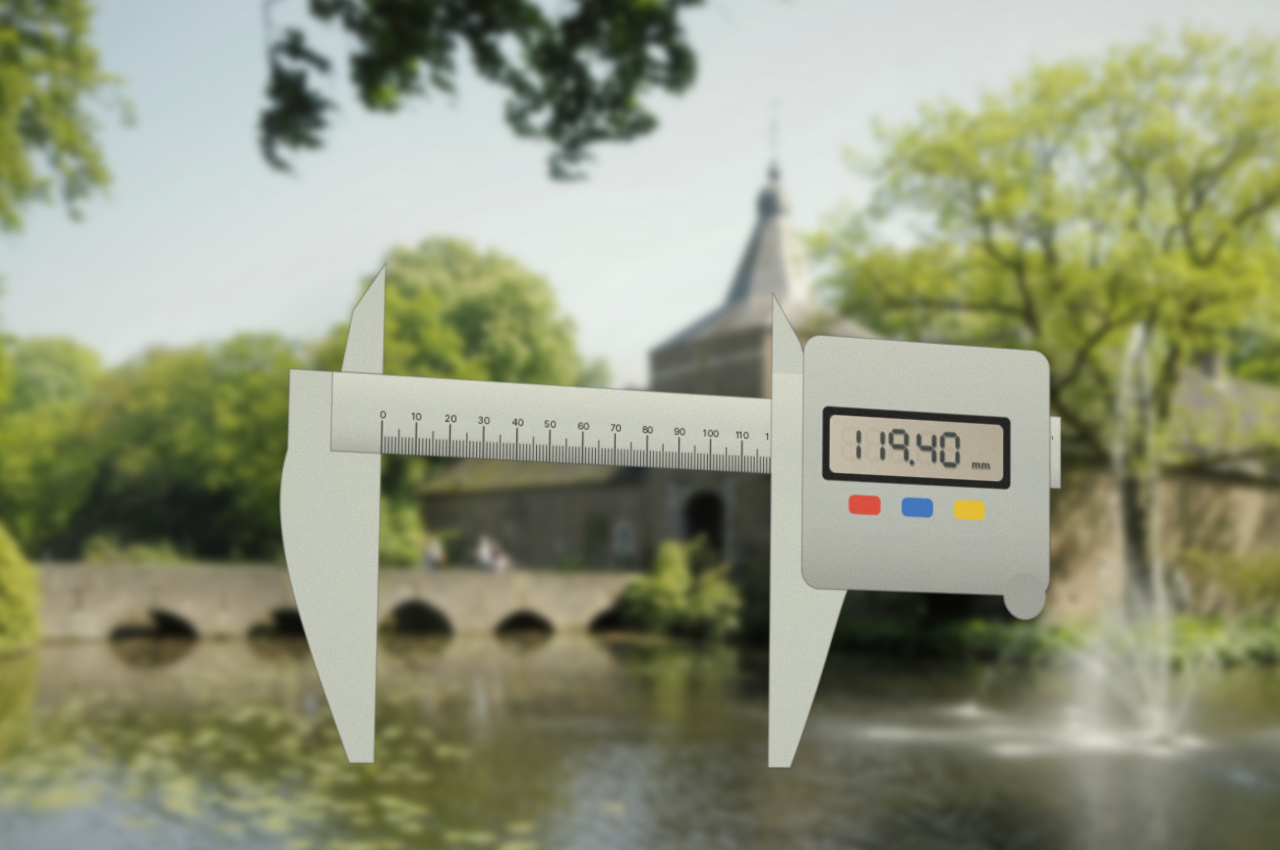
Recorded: 119.40 mm
